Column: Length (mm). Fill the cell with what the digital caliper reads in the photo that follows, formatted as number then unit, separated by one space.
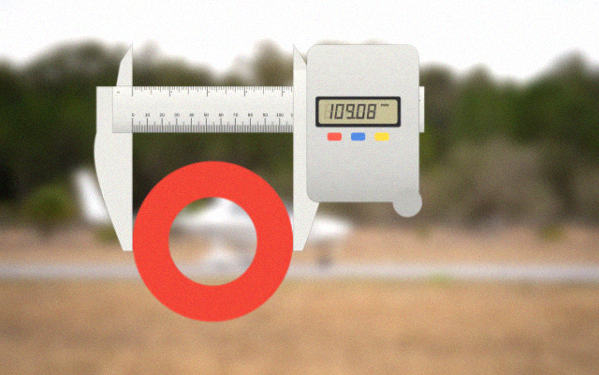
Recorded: 109.08 mm
